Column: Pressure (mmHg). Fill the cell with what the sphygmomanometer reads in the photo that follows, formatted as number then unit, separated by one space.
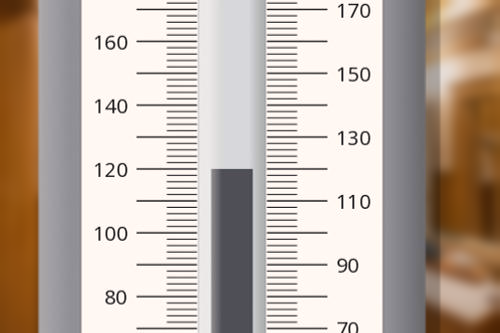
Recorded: 120 mmHg
